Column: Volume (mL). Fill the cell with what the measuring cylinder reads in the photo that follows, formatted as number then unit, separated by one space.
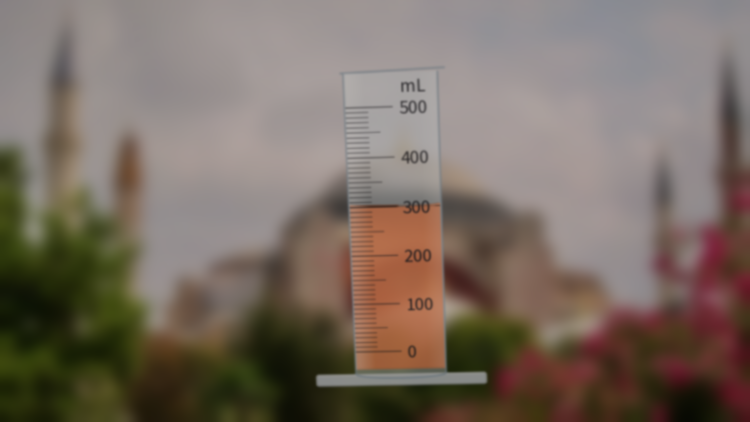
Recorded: 300 mL
